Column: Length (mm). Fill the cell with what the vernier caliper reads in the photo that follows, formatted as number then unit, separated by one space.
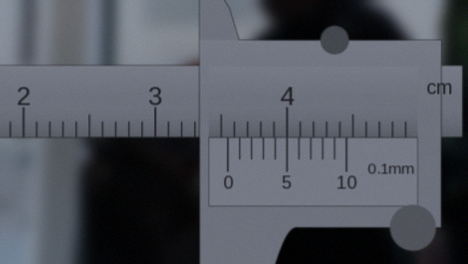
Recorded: 35.5 mm
